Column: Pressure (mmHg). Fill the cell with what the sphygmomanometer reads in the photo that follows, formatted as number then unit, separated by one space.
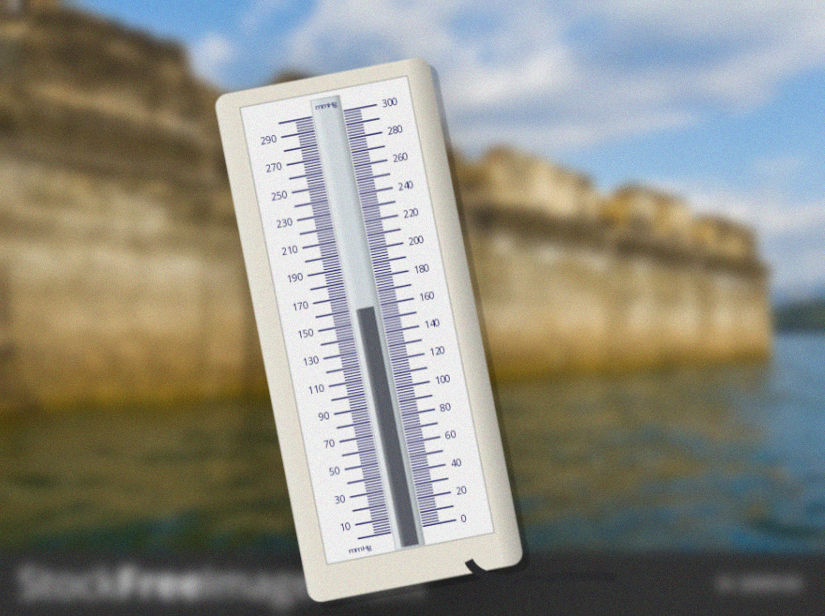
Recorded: 160 mmHg
